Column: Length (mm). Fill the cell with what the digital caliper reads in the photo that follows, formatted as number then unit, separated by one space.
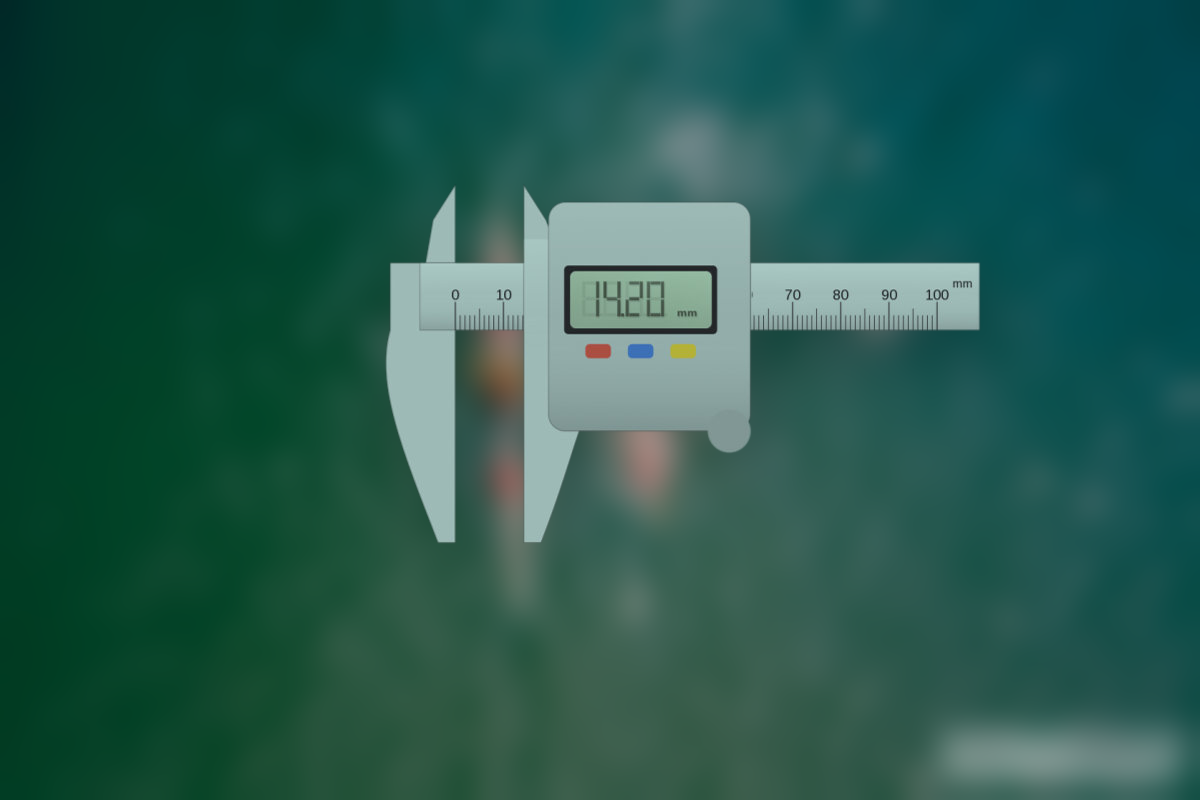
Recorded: 14.20 mm
